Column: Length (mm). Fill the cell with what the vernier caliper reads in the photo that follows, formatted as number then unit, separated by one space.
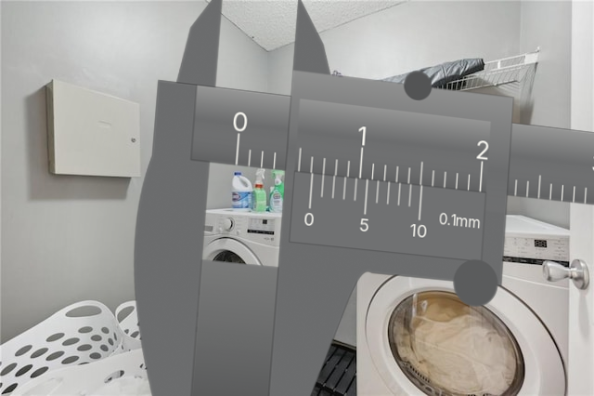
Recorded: 6.1 mm
